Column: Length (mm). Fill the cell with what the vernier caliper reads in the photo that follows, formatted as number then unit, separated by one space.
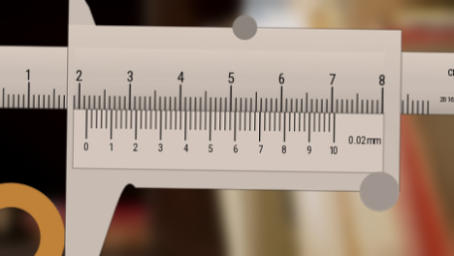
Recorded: 21.5 mm
